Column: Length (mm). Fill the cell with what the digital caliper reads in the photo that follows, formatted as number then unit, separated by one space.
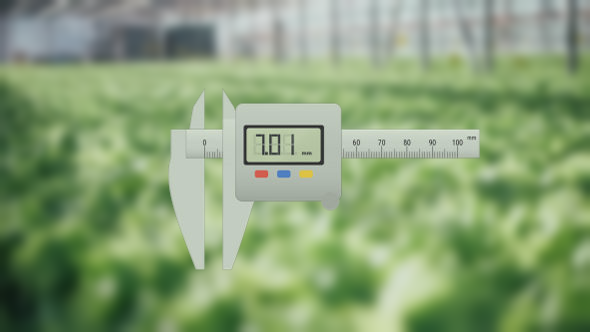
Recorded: 7.01 mm
